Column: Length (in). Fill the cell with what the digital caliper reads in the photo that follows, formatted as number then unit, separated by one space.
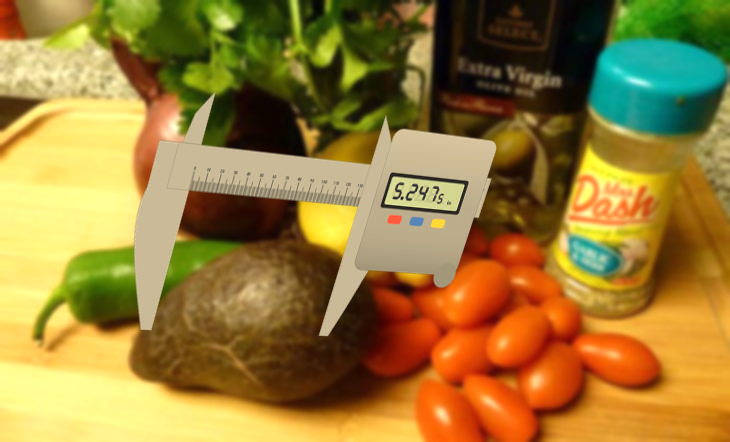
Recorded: 5.2475 in
